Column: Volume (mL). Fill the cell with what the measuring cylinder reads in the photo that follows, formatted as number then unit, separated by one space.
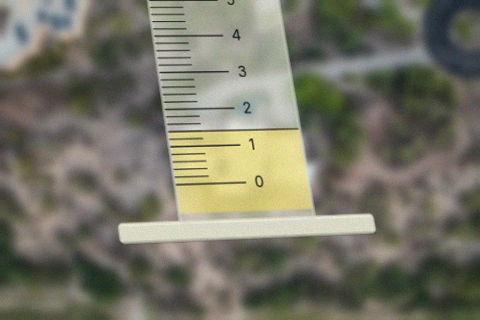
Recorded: 1.4 mL
